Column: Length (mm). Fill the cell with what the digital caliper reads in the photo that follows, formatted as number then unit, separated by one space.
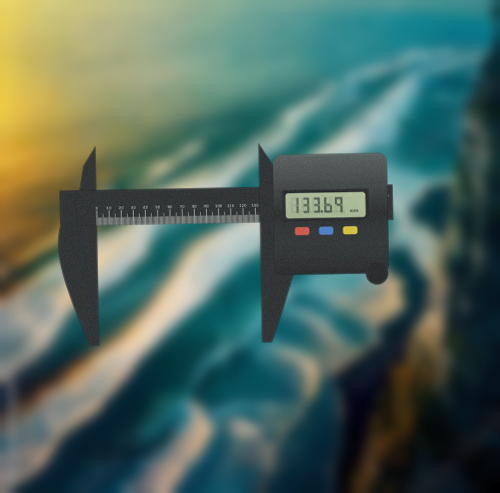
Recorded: 133.69 mm
